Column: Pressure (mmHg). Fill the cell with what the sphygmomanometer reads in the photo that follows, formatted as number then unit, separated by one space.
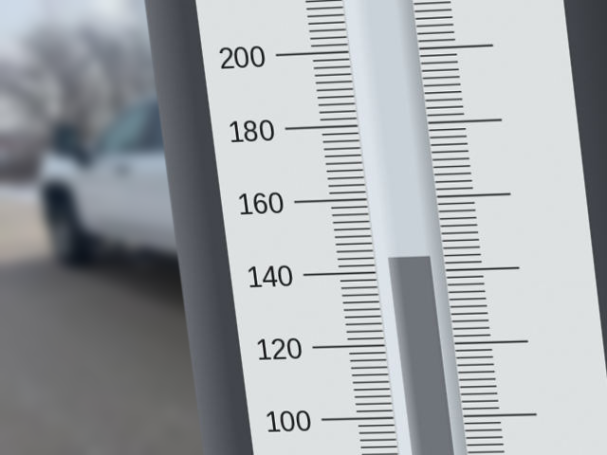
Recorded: 144 mmHg
